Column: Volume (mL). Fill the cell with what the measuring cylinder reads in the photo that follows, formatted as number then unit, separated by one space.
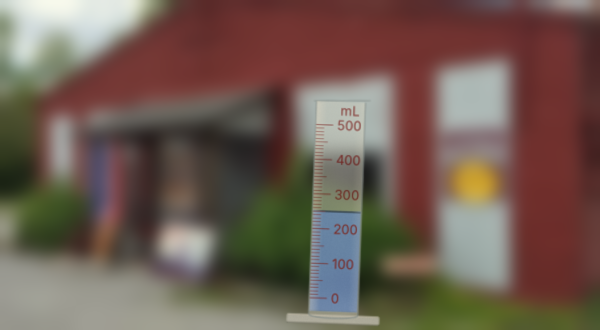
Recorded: 250 mL
